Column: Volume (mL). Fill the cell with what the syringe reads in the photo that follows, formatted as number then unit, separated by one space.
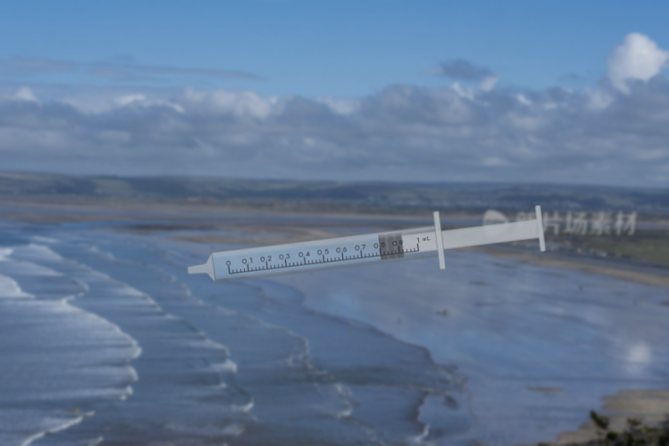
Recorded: 0.8 mL
